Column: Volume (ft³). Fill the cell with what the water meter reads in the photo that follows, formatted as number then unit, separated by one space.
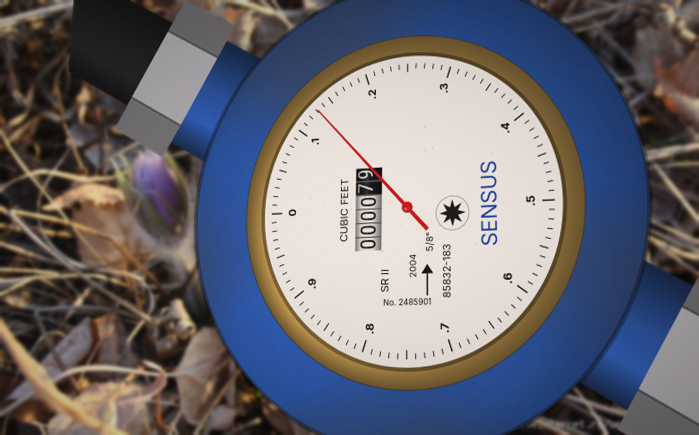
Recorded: 79.13 ft³
